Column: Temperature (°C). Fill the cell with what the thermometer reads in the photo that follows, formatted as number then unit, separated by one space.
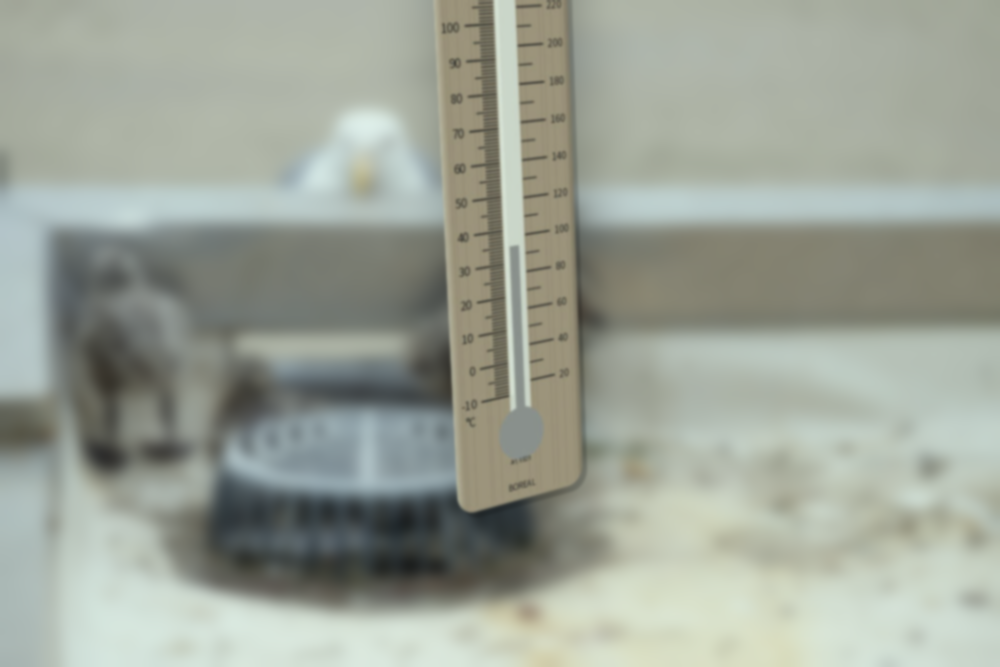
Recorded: 35 °C
